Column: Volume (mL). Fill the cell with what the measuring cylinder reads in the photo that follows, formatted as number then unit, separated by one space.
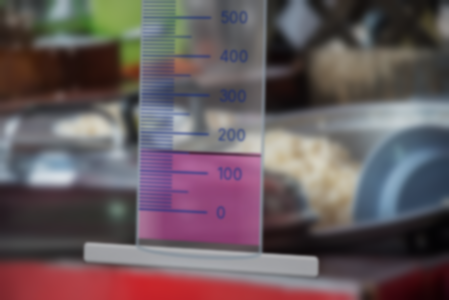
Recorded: 150 mL
